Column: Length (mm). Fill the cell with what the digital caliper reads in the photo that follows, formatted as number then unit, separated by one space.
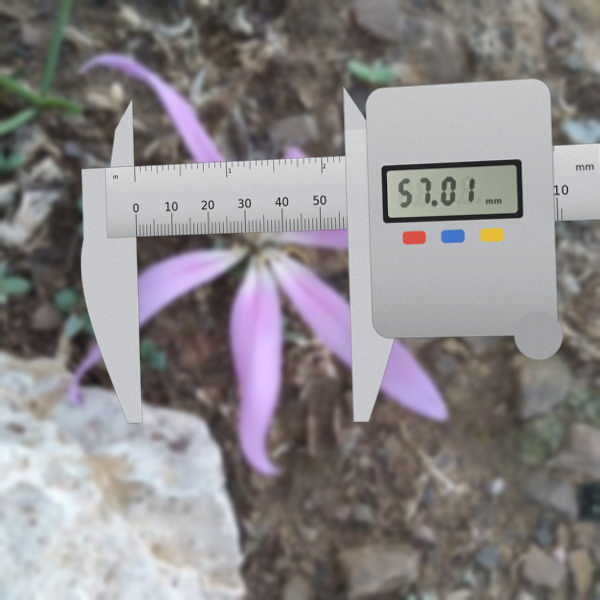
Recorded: 57.01 mm
